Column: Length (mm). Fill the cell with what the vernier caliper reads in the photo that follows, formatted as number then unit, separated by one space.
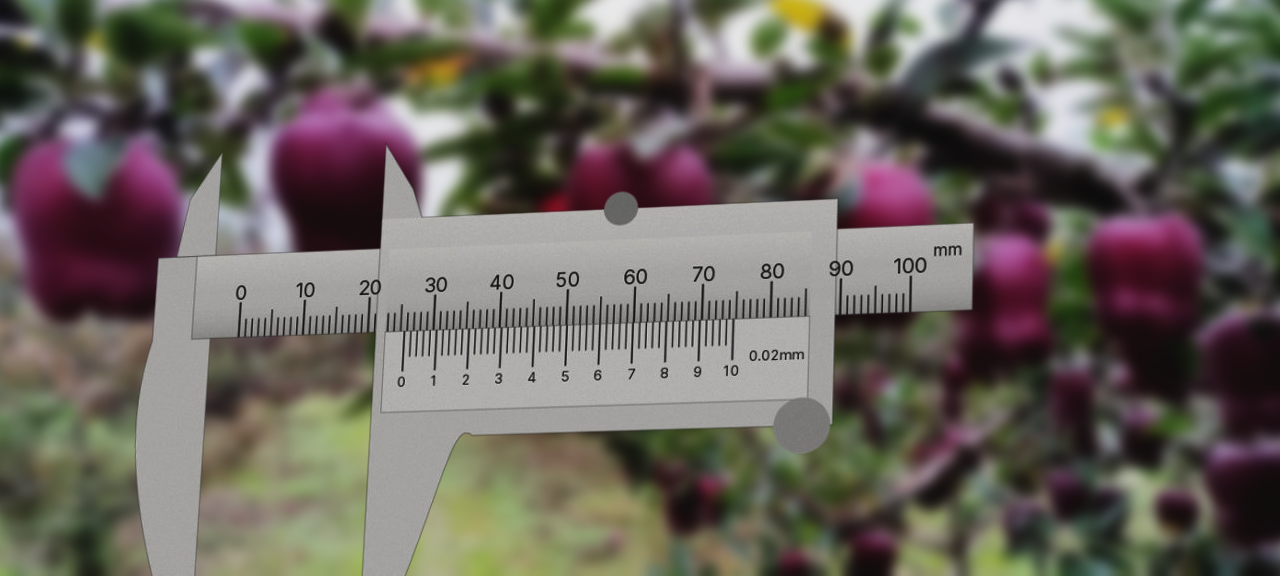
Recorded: 25.6 mm
